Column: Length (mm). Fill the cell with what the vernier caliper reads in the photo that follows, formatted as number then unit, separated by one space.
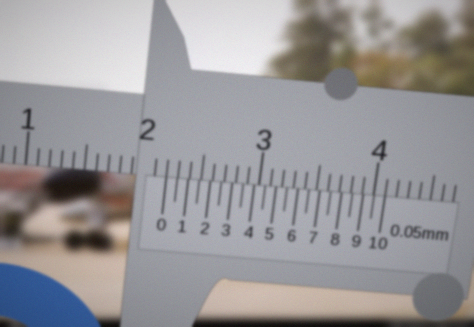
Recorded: 22.0 mm
